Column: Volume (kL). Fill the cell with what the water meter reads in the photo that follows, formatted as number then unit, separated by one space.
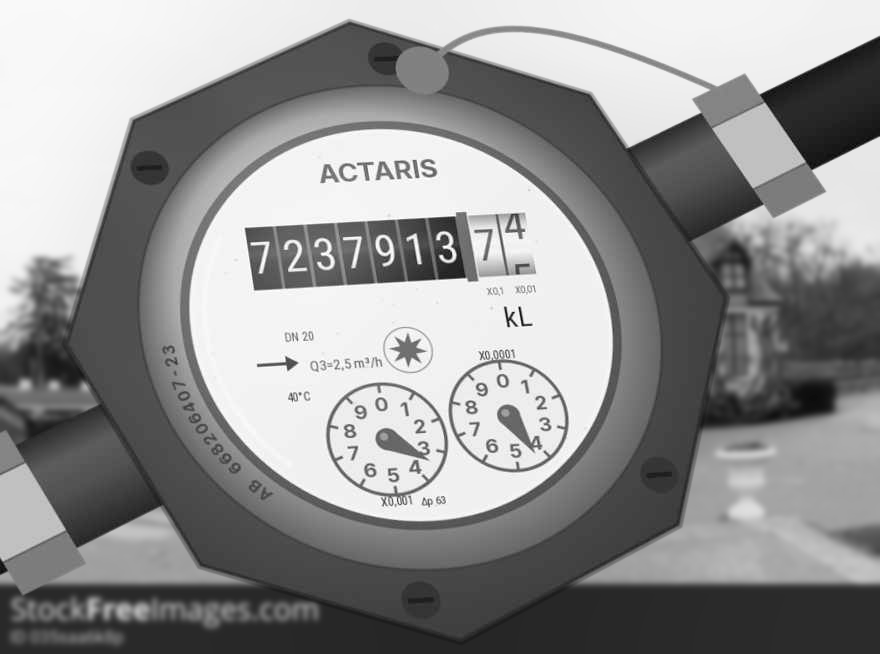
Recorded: 7237913.7434 kL
